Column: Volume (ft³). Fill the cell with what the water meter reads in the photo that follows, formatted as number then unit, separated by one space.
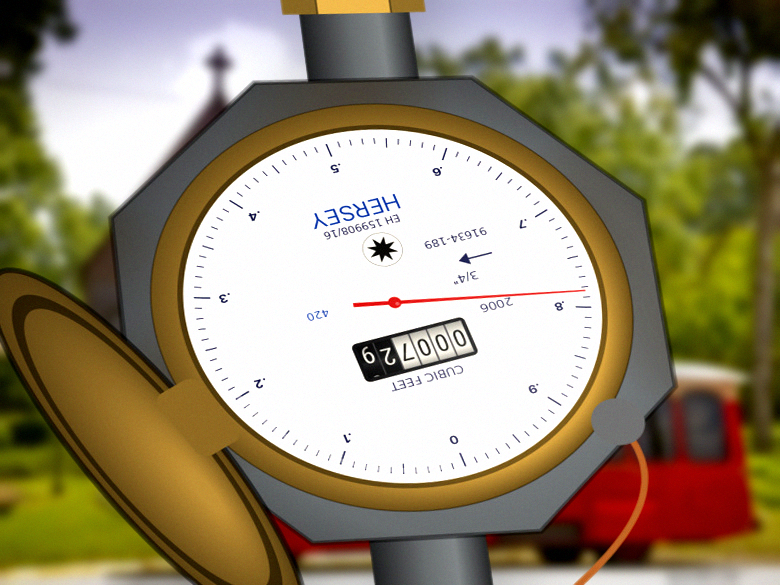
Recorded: 728.78 ft³
